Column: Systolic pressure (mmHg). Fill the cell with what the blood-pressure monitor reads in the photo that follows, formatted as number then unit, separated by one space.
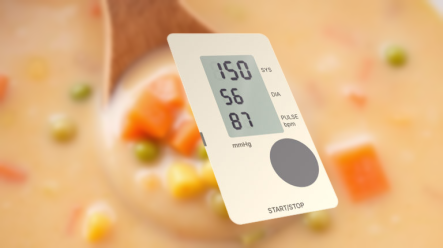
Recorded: 150 mmHg
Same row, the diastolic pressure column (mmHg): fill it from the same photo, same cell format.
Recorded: 56 mmHg
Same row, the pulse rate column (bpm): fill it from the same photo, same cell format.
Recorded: 87 bpm
